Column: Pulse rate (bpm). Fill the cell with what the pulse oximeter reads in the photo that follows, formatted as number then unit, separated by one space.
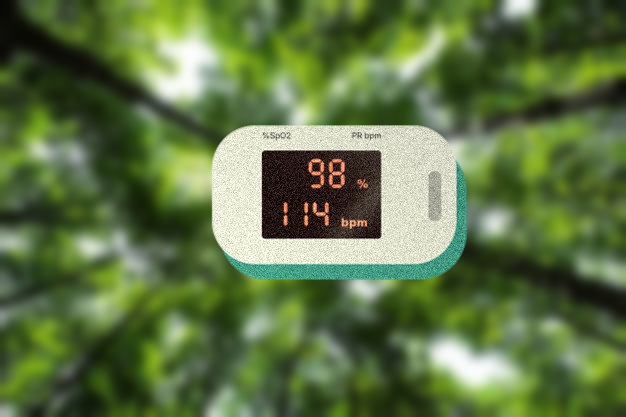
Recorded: 114 bpm
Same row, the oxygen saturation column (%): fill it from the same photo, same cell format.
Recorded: 98 %
